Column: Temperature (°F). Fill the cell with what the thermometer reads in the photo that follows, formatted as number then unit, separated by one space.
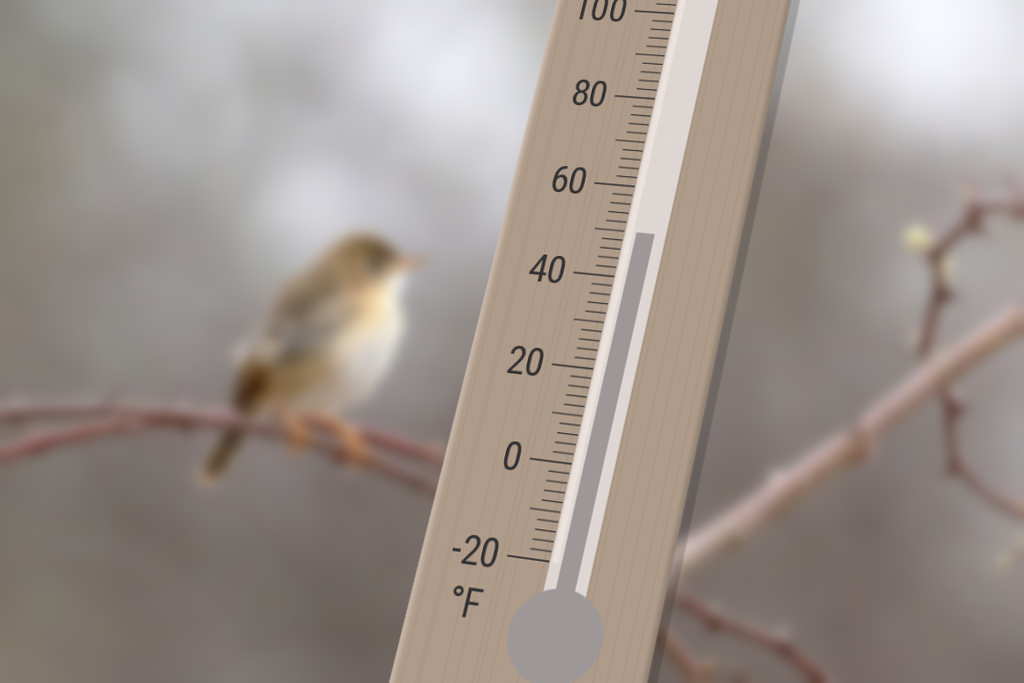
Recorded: 50 °F
